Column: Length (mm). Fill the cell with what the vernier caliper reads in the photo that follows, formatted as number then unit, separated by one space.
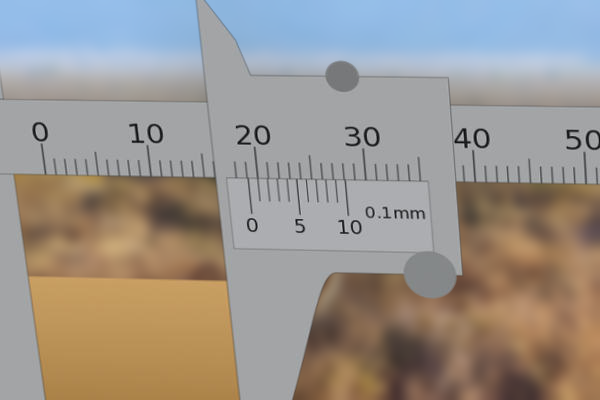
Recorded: 19.1 mm
